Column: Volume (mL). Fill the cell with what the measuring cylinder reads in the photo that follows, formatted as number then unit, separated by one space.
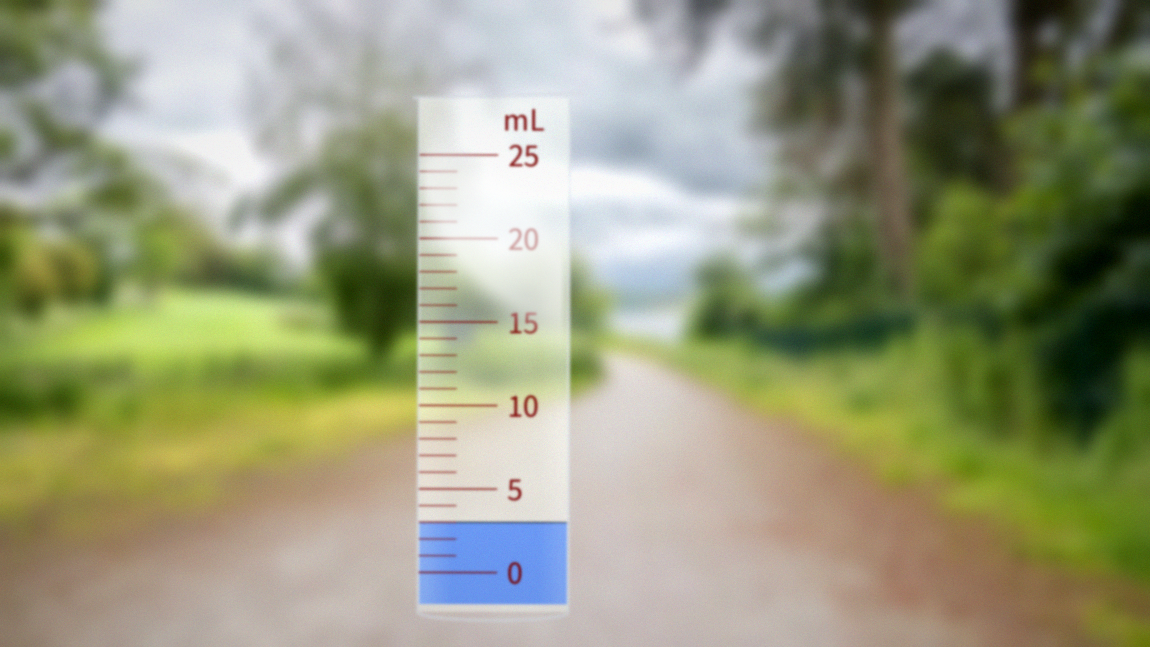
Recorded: 3 mL
